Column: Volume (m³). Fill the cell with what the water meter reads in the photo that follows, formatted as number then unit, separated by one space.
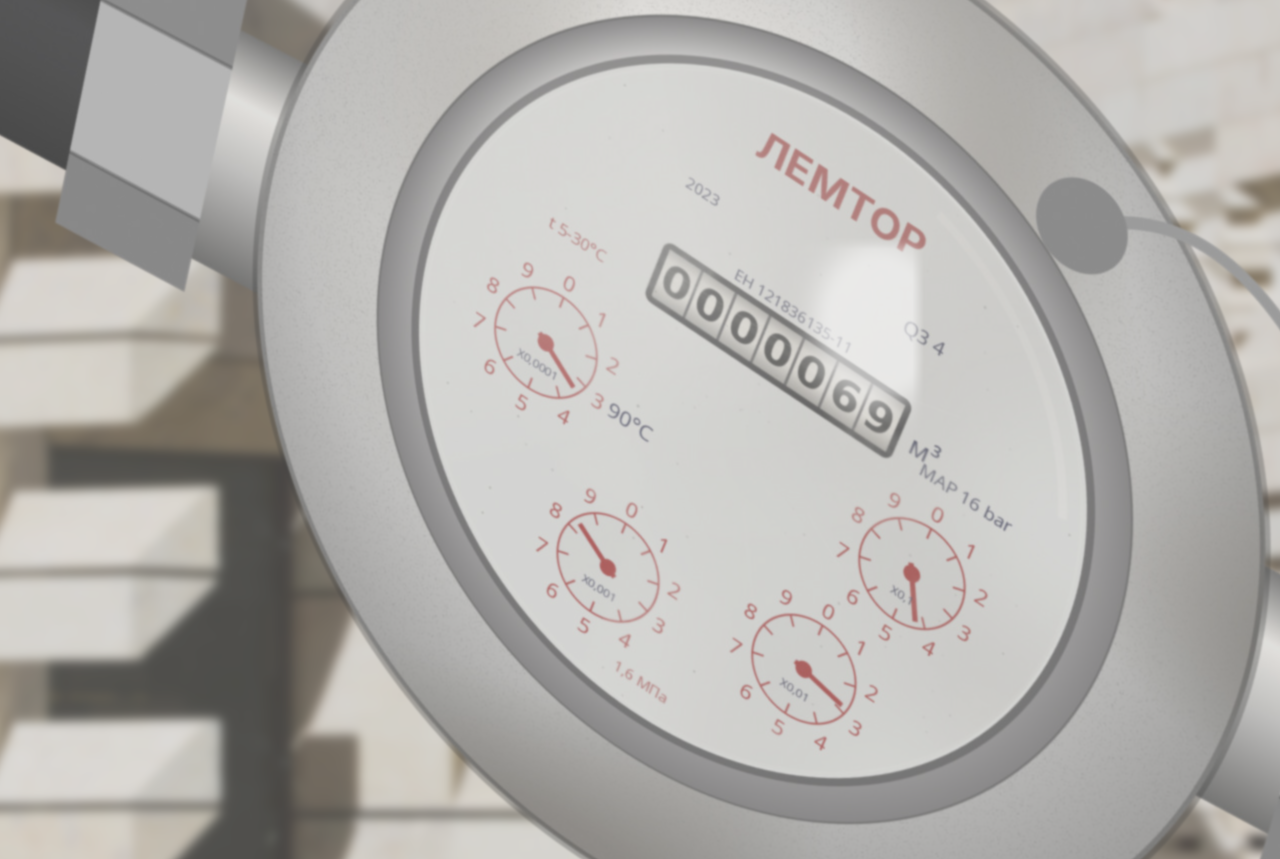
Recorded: 69.4283 m³
